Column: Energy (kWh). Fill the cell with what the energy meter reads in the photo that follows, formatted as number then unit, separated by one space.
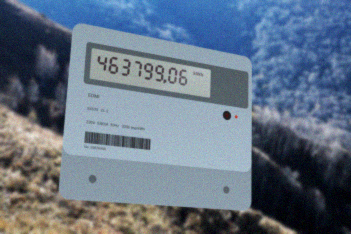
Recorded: 463799.06 kWh
